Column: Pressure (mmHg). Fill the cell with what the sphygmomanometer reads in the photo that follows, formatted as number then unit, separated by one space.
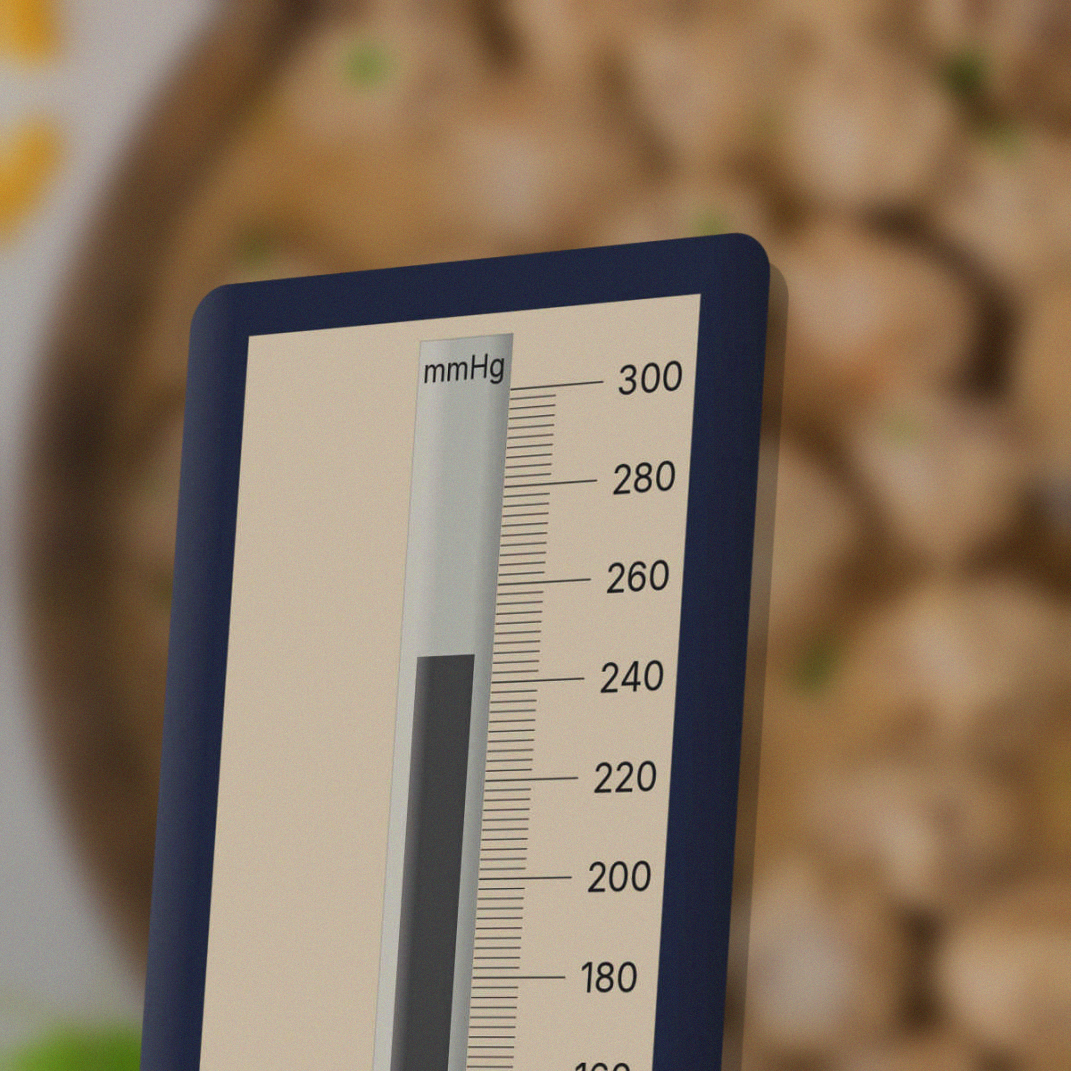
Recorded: 246 mmHg
